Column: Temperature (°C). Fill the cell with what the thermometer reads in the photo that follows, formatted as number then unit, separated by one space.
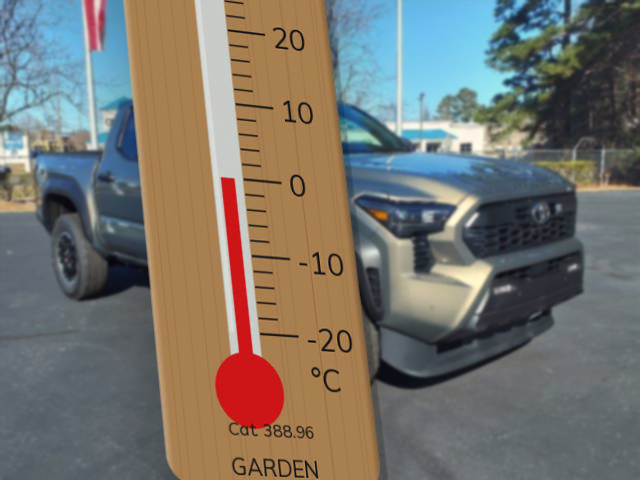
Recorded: 0 °C
